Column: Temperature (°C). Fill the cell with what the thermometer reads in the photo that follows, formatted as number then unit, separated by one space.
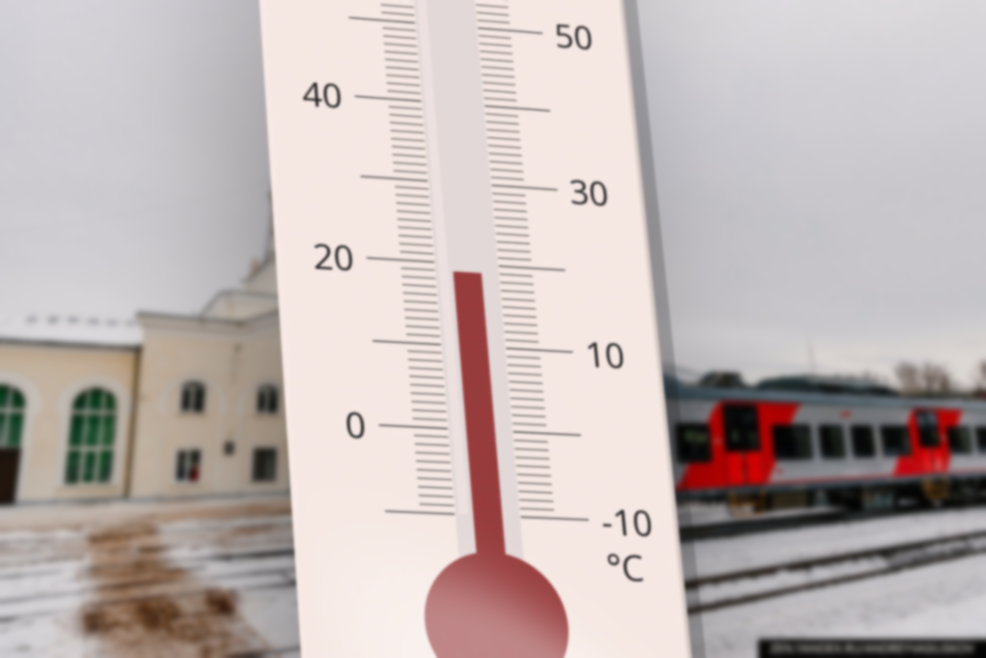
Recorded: 19 °C
